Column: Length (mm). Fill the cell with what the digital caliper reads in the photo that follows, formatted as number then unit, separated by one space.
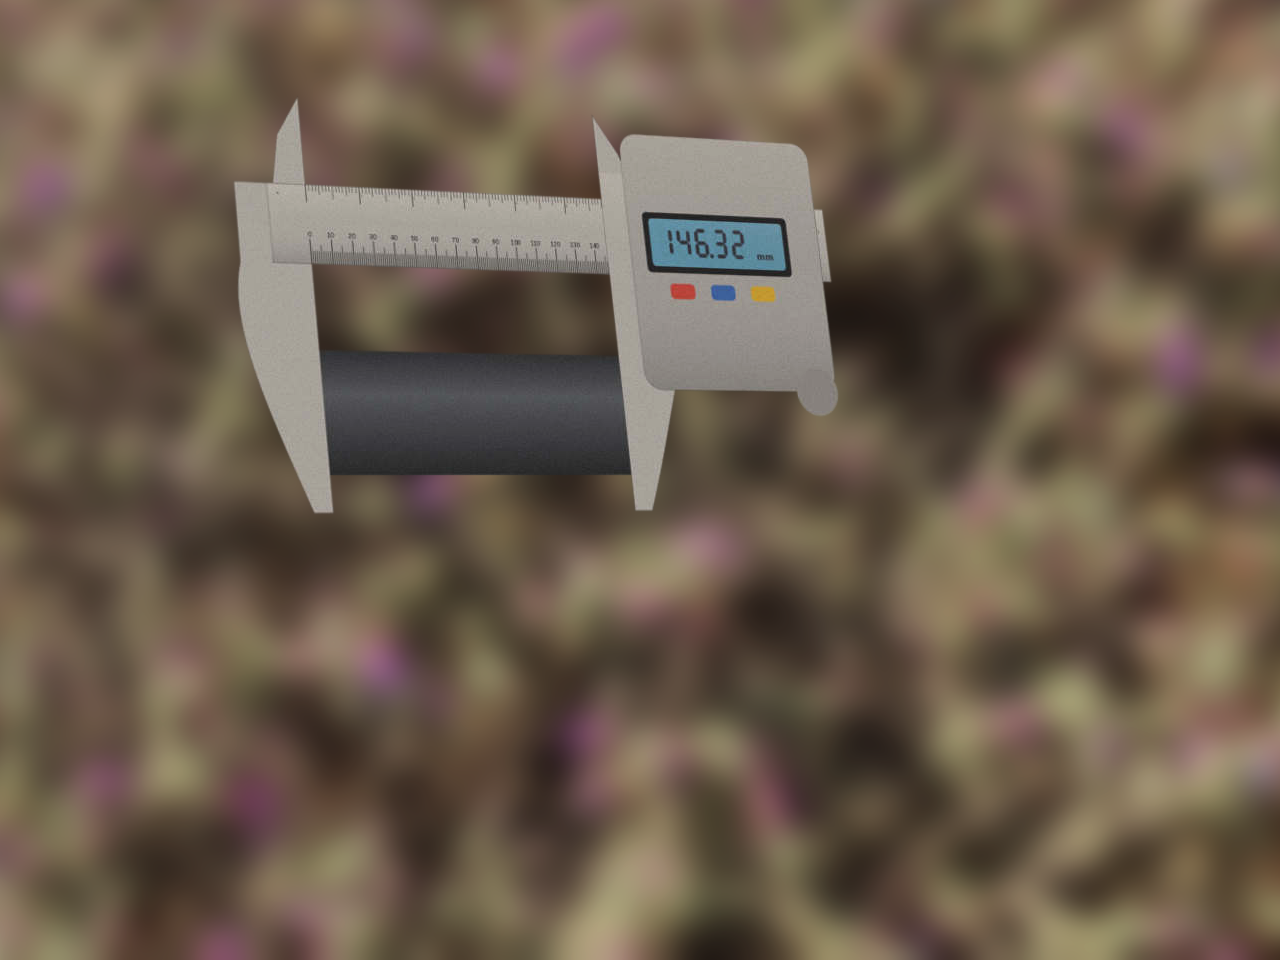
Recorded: 146.32 mm
